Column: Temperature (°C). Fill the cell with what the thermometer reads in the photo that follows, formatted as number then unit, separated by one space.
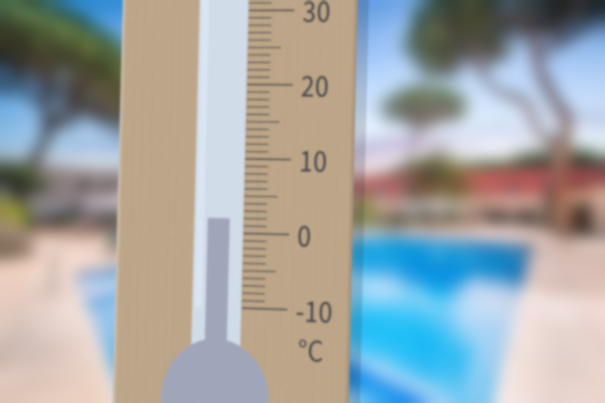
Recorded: 2 °C
